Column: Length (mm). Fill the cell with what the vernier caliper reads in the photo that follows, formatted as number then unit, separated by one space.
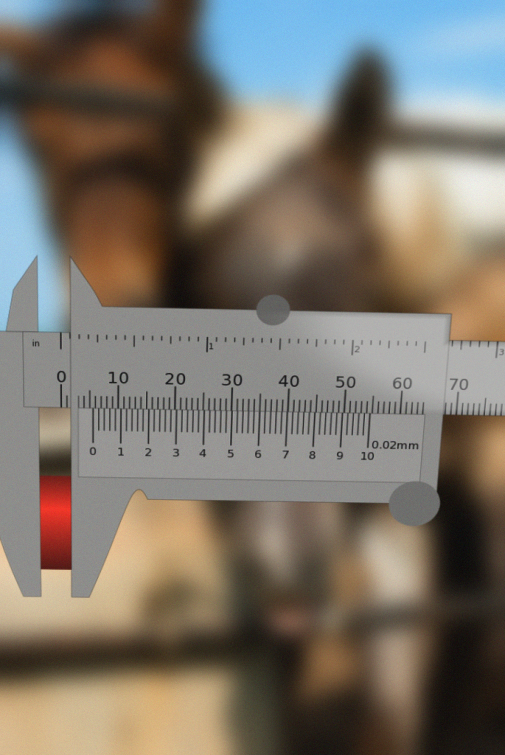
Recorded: 5.6 mm
